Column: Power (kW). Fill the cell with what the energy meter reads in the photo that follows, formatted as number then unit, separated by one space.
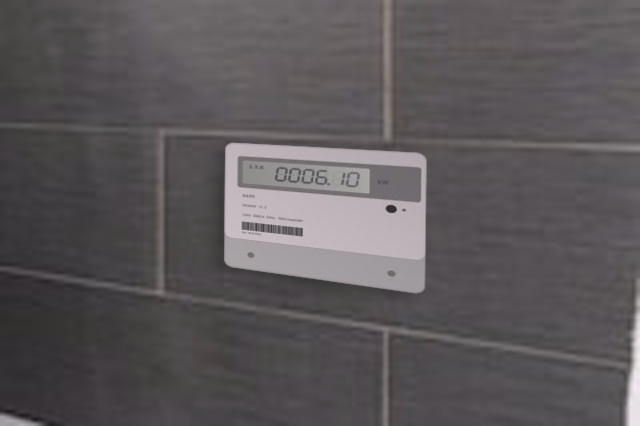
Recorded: 6.10 kW
